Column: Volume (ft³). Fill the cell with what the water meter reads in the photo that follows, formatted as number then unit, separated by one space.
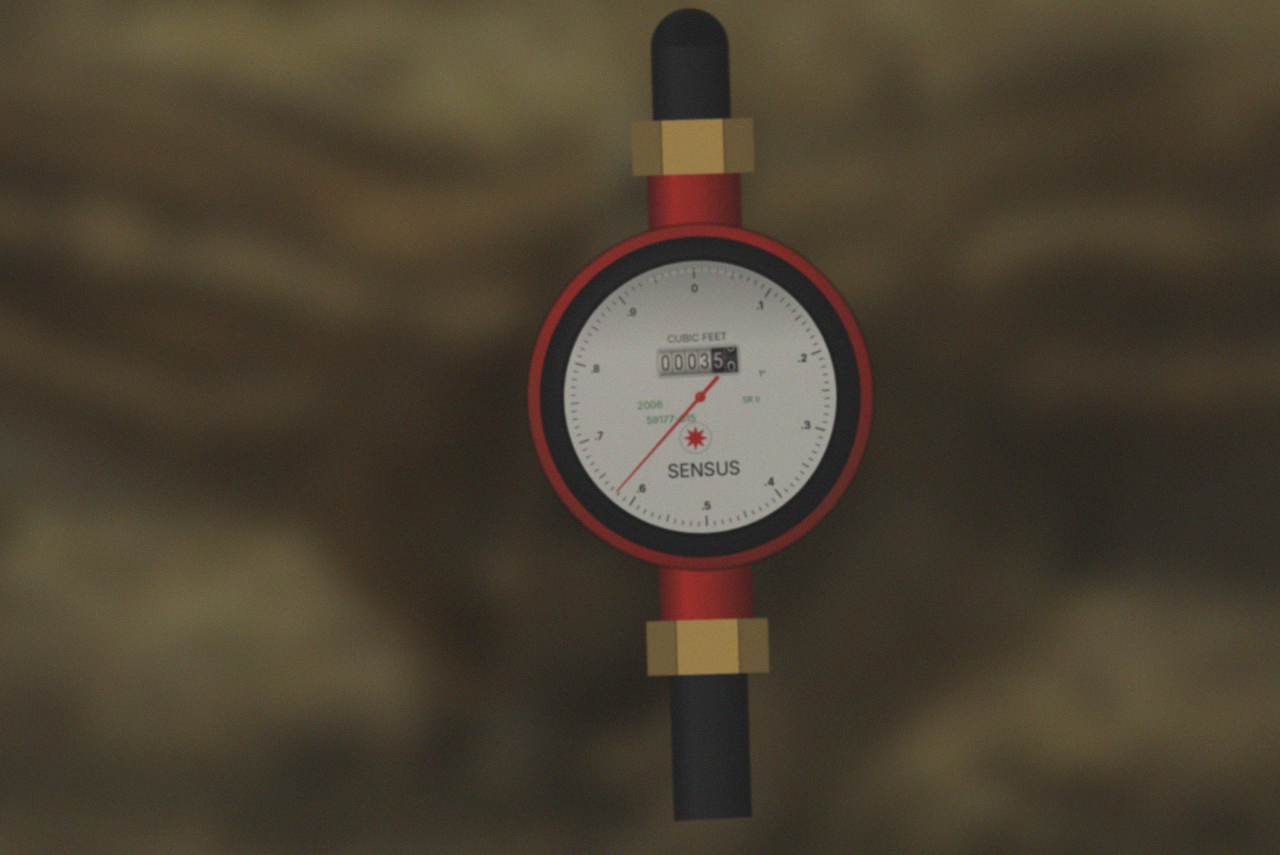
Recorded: 358.62 ft³
